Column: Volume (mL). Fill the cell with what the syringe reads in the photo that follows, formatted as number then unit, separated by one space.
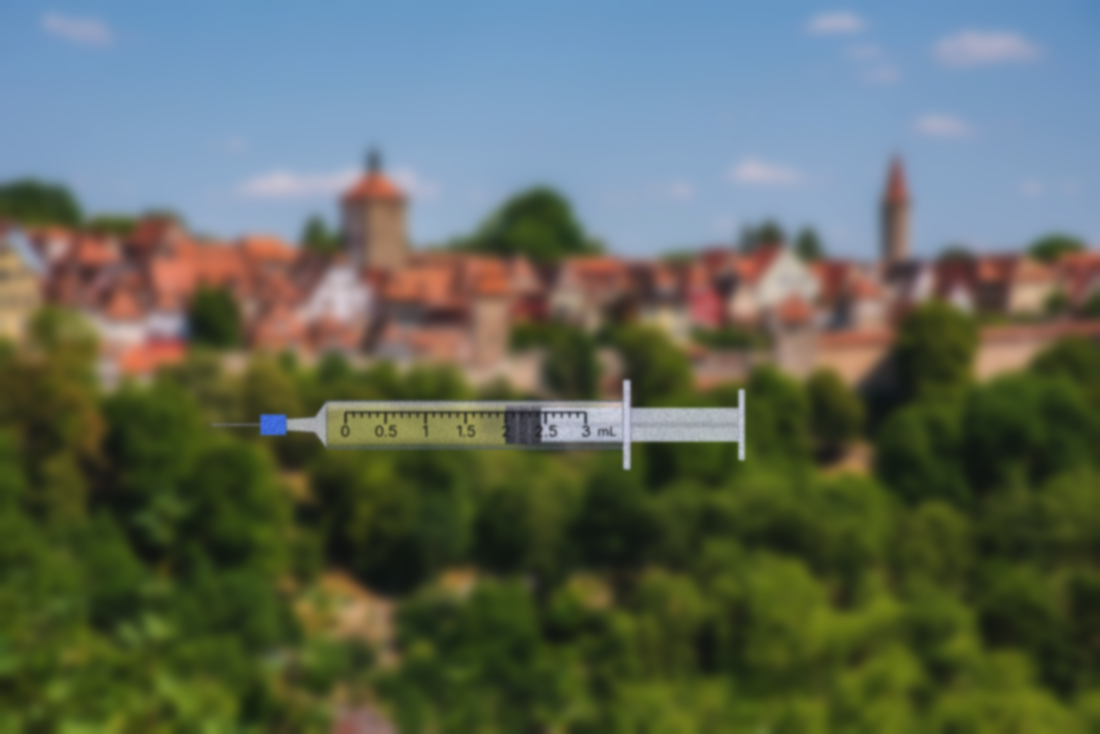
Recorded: 2 mL
